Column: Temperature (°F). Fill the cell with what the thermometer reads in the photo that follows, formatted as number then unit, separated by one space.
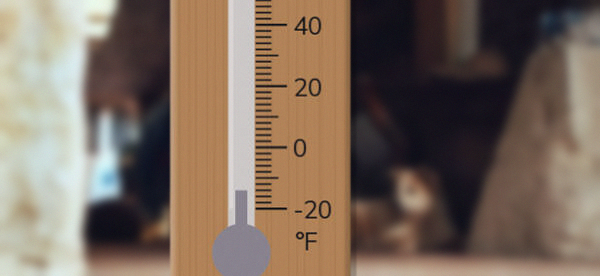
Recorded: -14 °F
